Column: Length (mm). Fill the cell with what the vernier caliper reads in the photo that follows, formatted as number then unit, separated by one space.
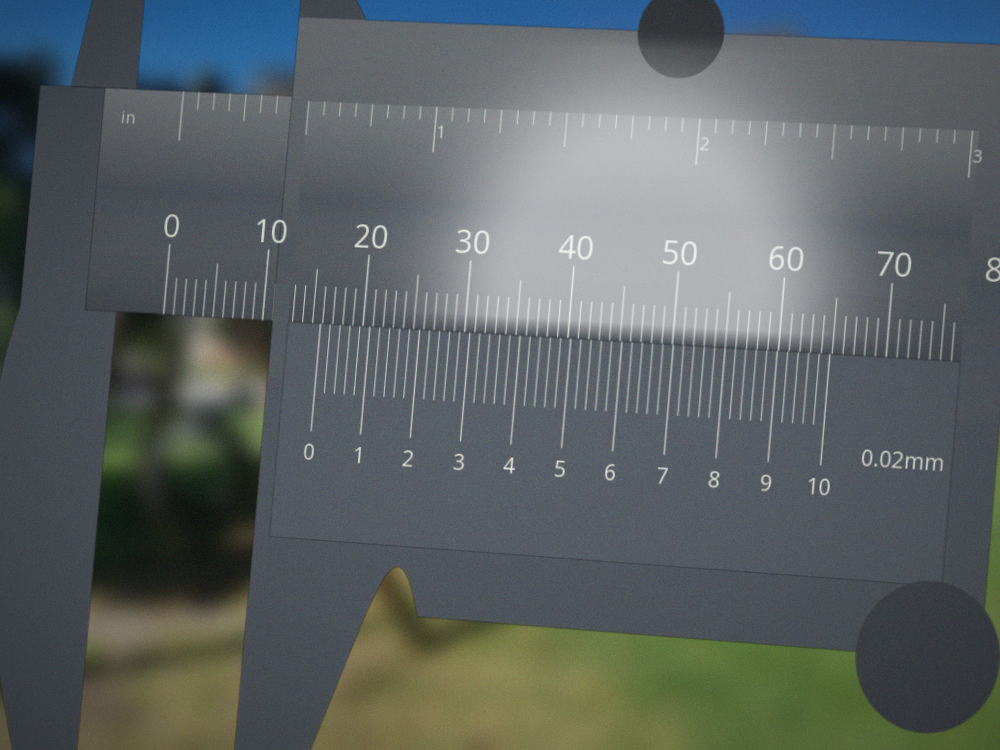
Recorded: 15.8 mm
